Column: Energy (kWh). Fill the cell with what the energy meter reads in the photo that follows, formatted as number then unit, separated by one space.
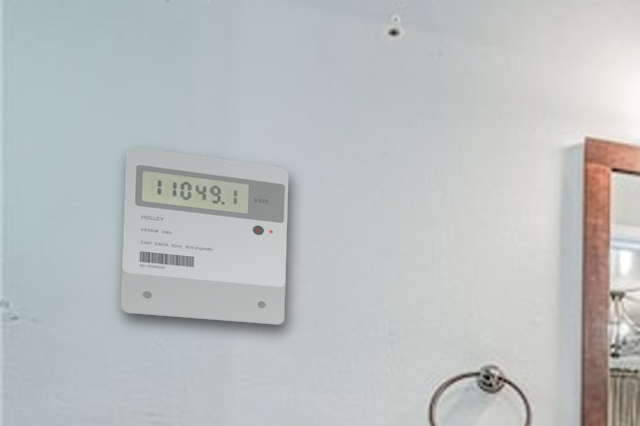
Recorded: 11049.1 kWh
